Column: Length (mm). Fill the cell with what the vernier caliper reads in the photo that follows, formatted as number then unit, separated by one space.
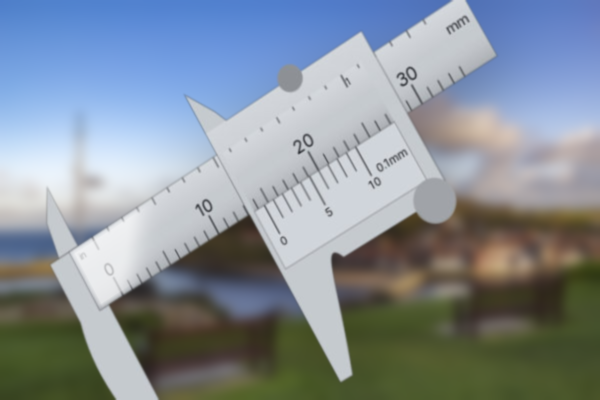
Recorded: 14.6 mm
